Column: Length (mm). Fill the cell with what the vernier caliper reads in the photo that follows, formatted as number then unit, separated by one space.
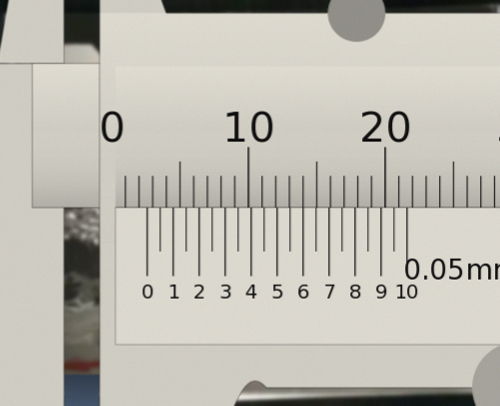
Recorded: 2.6 mm
